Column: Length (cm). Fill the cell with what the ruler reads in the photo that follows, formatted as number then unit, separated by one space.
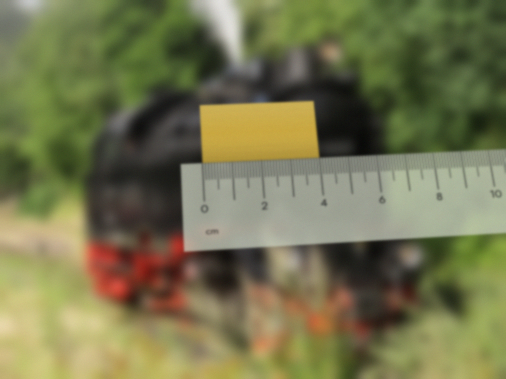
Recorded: 4 cm
